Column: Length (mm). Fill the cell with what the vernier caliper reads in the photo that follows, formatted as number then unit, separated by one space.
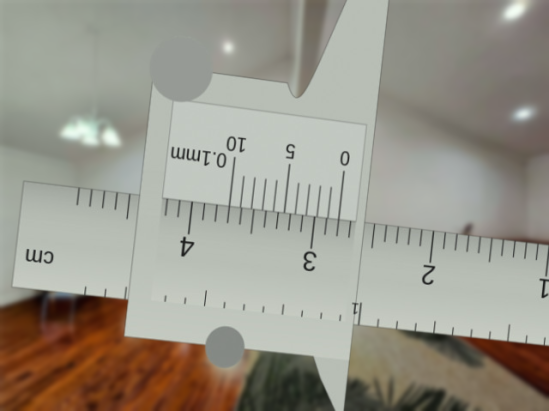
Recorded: 28.0 mm
